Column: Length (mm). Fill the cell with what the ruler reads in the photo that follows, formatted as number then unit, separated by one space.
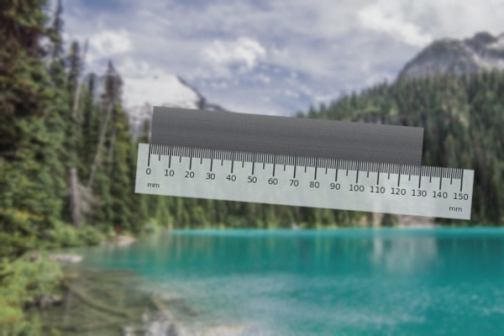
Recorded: 130 mm
